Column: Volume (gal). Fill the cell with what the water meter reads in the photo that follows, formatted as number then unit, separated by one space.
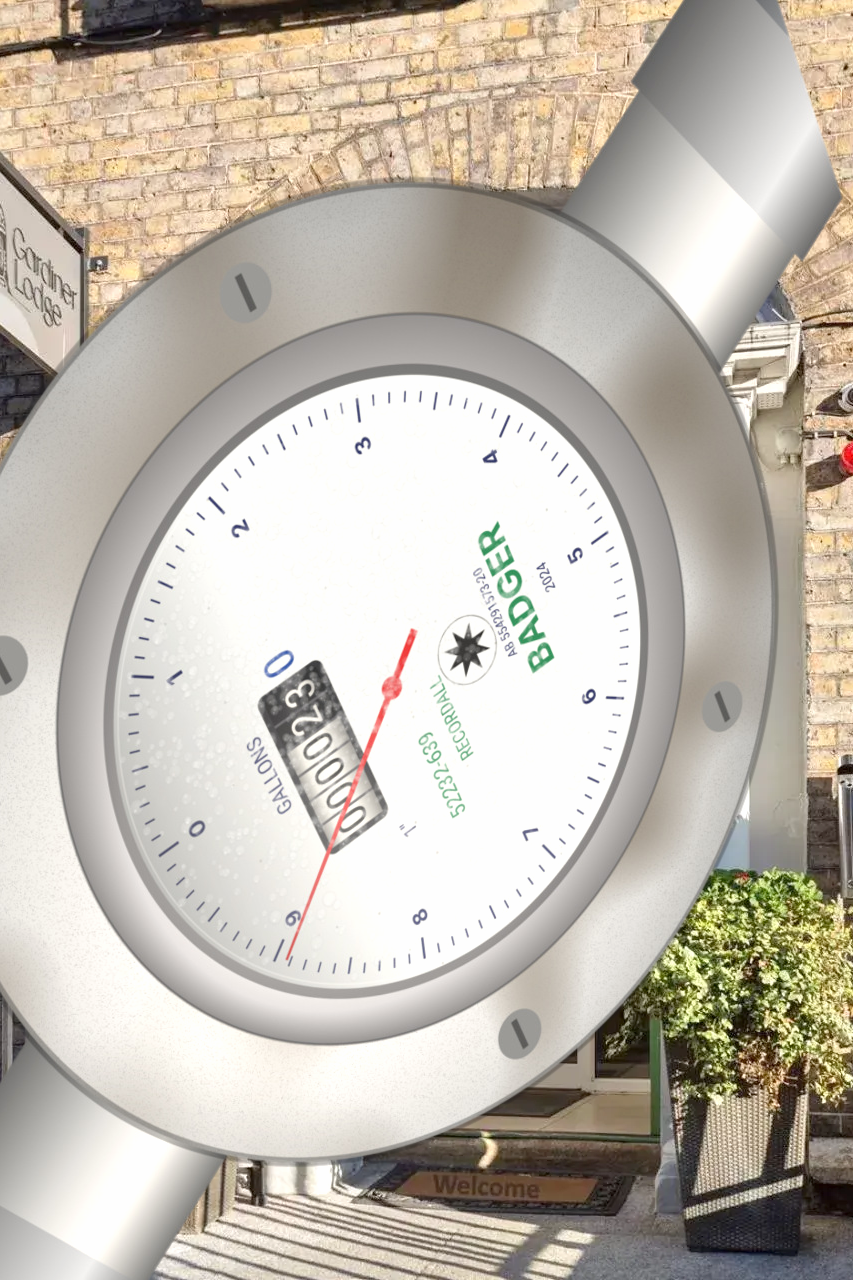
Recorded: 228.9 gal
